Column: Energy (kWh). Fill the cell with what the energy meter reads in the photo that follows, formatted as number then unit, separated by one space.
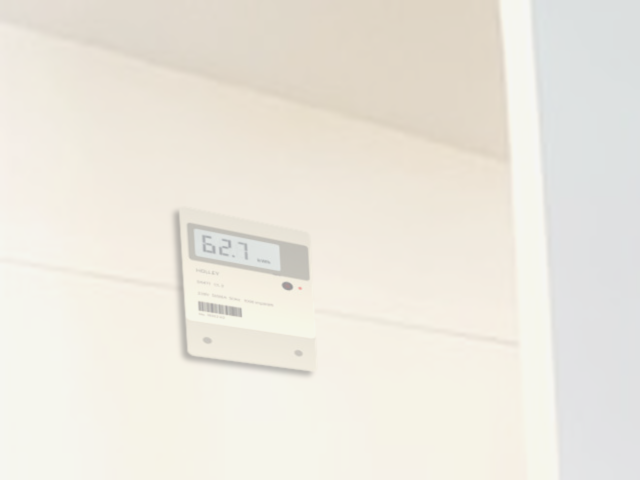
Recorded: 62.7 kWh
